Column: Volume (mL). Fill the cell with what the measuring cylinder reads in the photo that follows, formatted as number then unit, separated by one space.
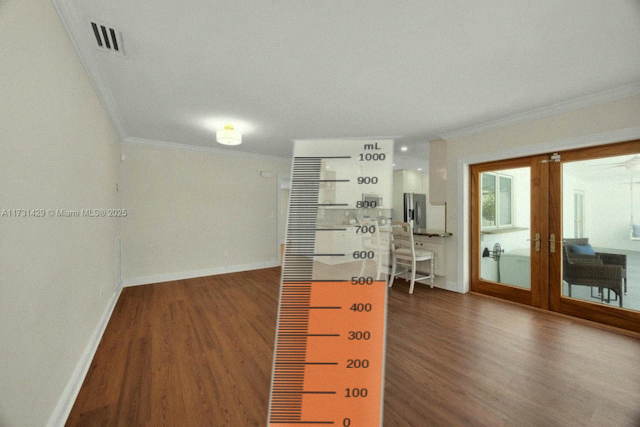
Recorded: 500 mL
